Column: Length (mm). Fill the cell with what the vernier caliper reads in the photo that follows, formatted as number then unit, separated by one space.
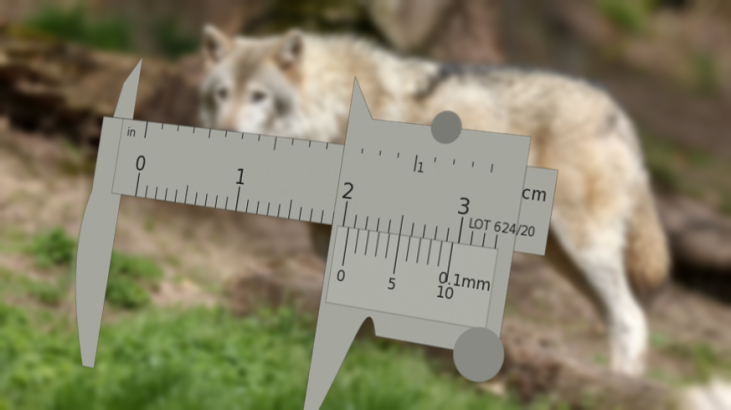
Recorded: 20.5 mm
